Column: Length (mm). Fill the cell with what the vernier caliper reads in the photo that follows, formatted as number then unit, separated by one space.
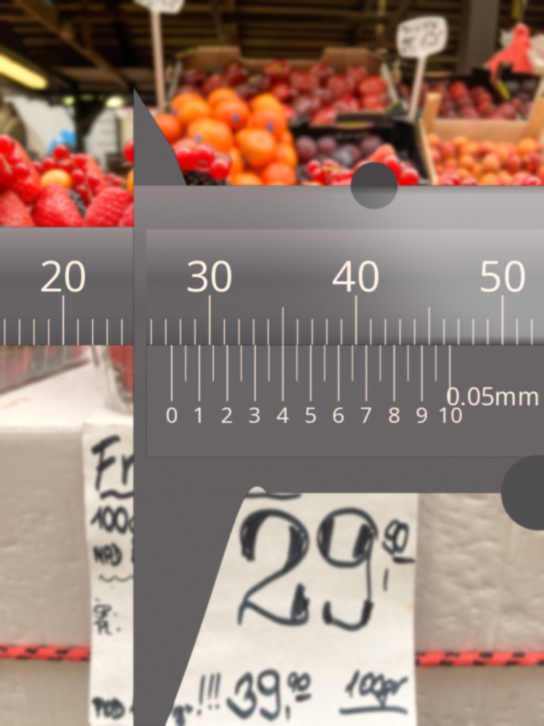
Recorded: 27.4 mm
